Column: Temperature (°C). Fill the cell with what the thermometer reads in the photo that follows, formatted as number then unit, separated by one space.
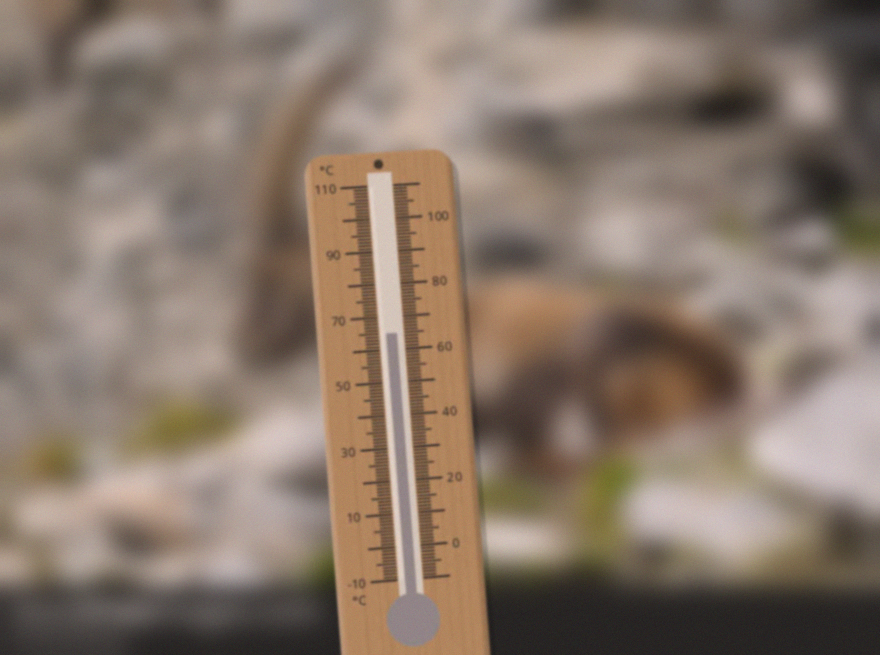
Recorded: 65 °C
